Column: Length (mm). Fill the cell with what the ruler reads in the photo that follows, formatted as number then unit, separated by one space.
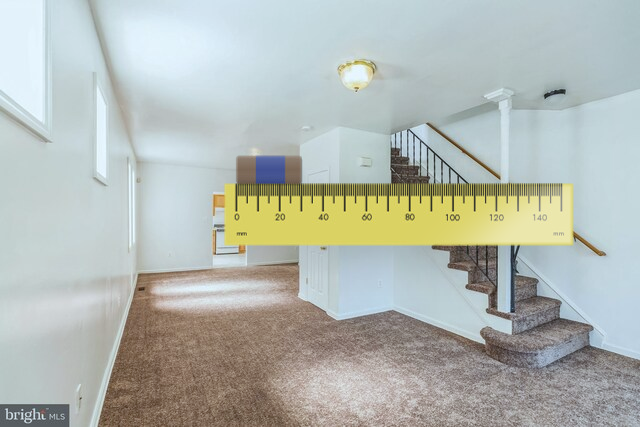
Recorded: 30 mm
